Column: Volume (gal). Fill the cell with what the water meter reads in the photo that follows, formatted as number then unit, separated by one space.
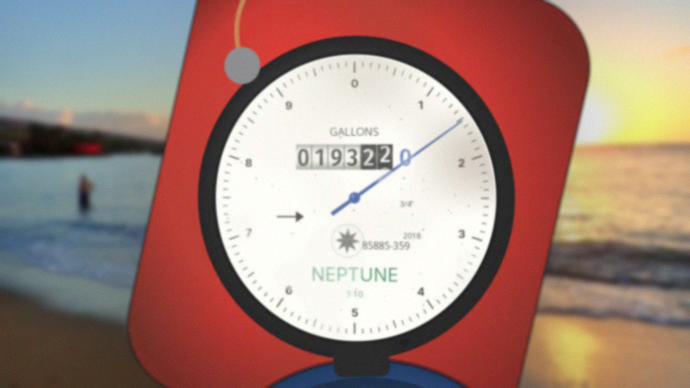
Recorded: 193221.5 gal
